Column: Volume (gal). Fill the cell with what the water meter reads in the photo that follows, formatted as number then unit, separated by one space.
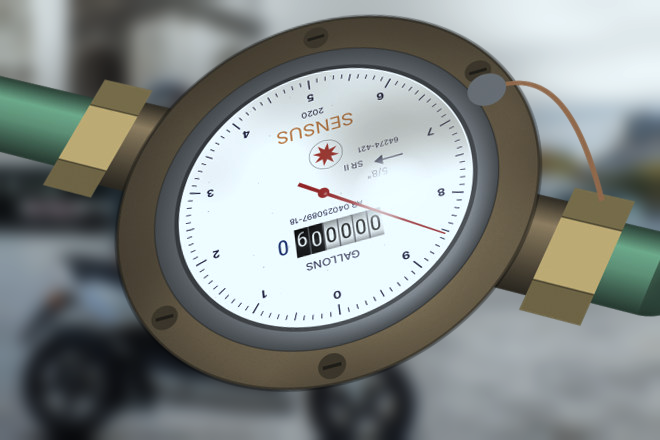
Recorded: 88.5 gal
